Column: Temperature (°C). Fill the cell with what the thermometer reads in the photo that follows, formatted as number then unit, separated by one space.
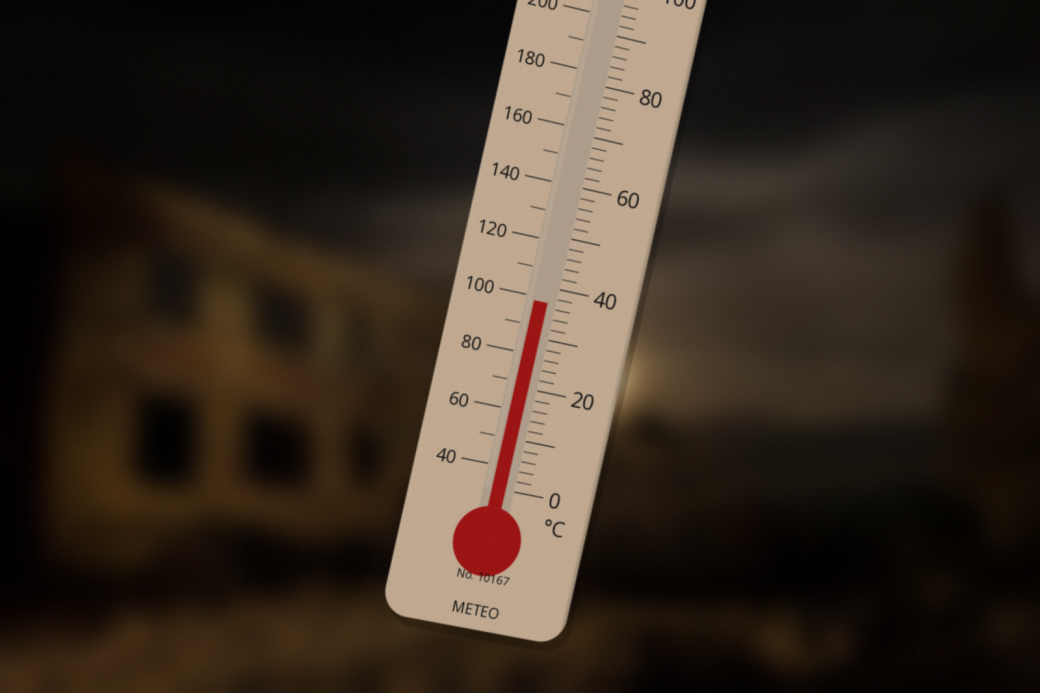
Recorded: 37 °C
